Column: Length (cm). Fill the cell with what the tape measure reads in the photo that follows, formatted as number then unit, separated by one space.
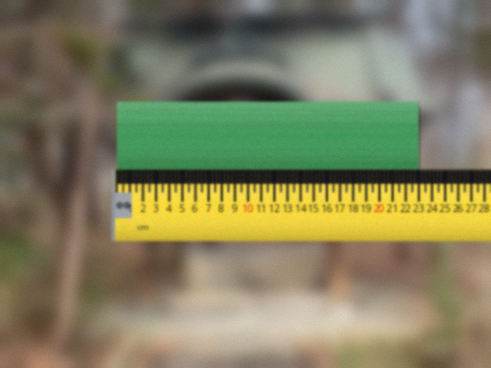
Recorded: 23 cm
